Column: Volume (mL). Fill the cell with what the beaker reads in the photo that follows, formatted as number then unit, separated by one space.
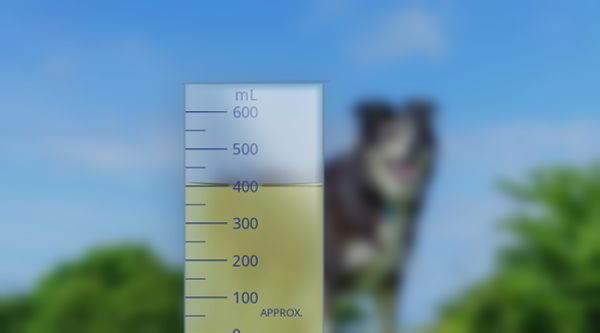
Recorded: 400 mL
